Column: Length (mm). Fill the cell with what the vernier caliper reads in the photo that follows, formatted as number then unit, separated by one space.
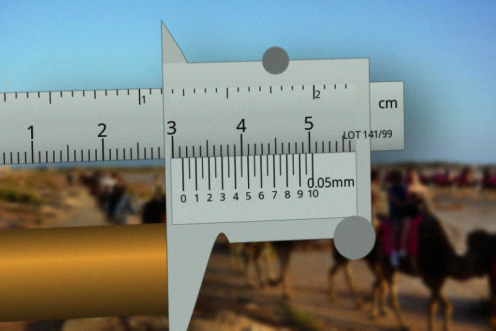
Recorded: 31.4 mm
